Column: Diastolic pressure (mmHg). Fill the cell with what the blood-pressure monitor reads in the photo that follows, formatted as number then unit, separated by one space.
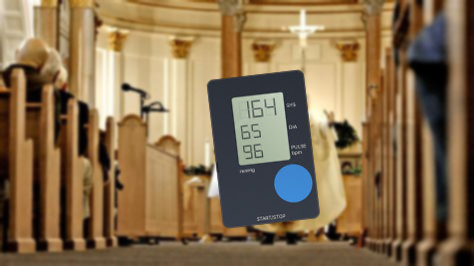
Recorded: 65 mmHg
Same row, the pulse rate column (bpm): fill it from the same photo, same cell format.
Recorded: 96 bpm
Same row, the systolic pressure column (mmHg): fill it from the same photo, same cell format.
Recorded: 164 mmHg
